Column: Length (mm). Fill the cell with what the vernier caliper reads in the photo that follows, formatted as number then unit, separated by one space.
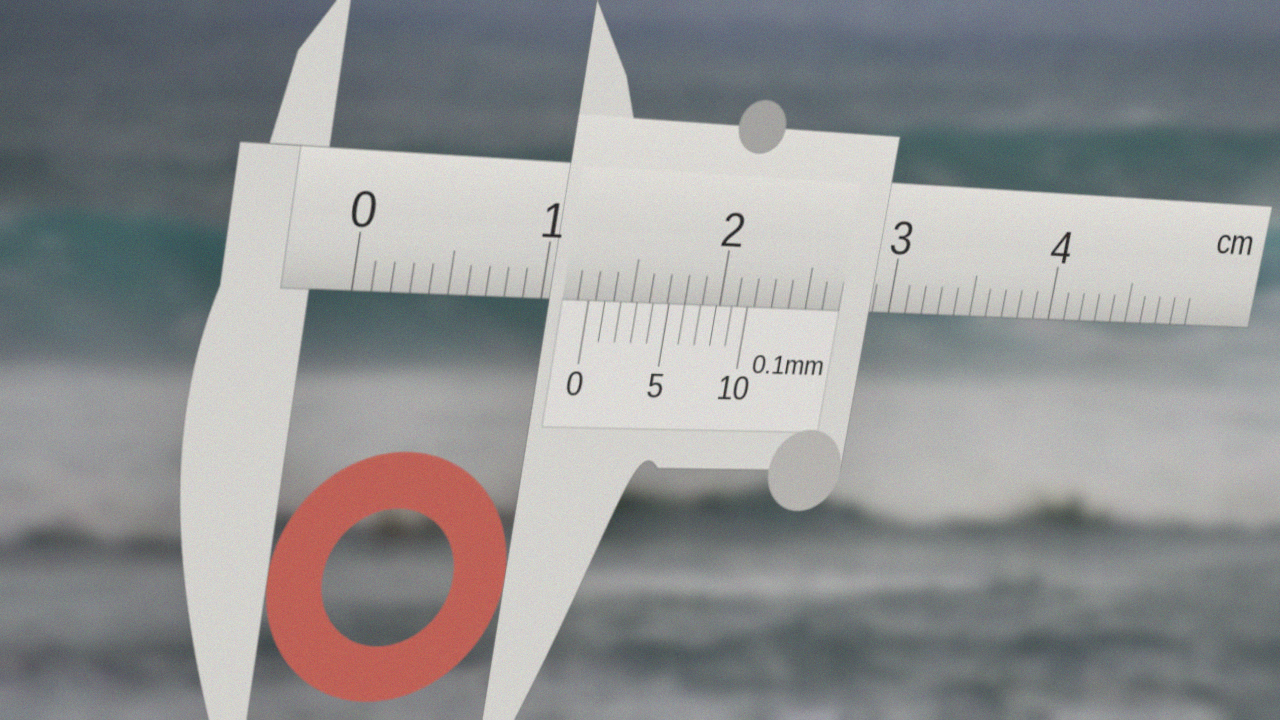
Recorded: 12.6 mm
